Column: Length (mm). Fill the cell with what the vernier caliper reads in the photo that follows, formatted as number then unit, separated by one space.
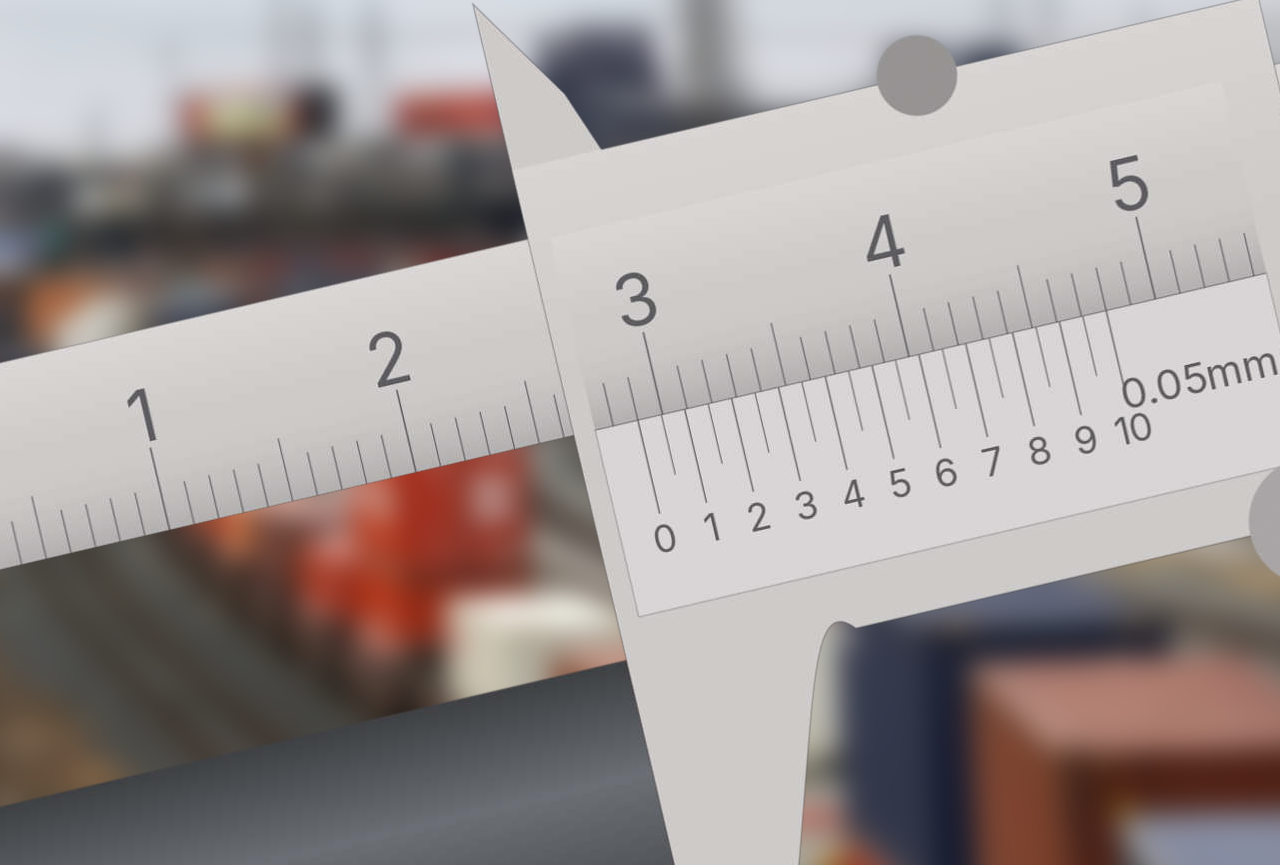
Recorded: 29.00 mm
